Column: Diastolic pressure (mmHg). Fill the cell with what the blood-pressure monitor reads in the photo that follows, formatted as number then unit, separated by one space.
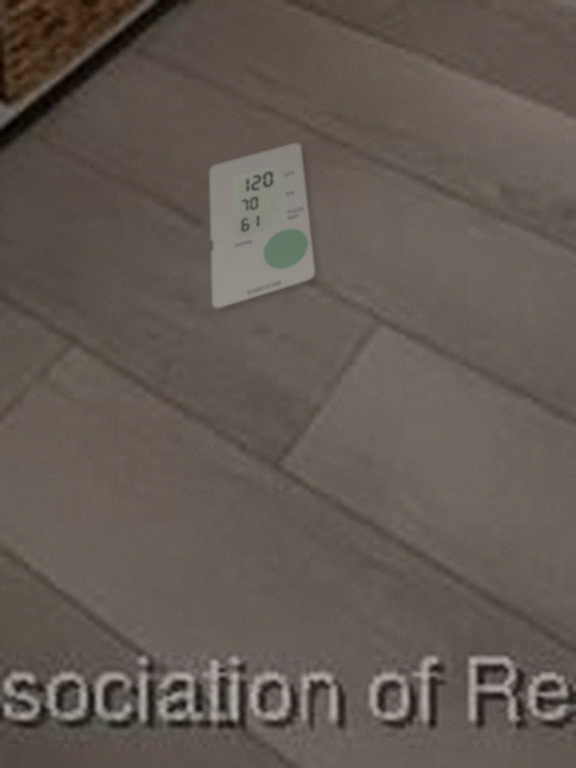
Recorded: 70 mmHg
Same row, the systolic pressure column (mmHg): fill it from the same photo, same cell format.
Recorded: 120 mmHg
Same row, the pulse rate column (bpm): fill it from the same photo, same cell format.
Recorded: 61 bpm
